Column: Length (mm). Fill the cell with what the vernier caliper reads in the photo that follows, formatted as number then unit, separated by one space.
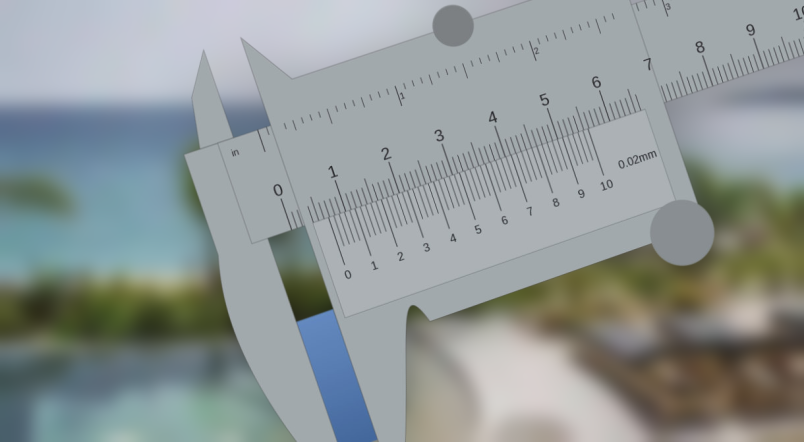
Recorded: 6.8 mm
